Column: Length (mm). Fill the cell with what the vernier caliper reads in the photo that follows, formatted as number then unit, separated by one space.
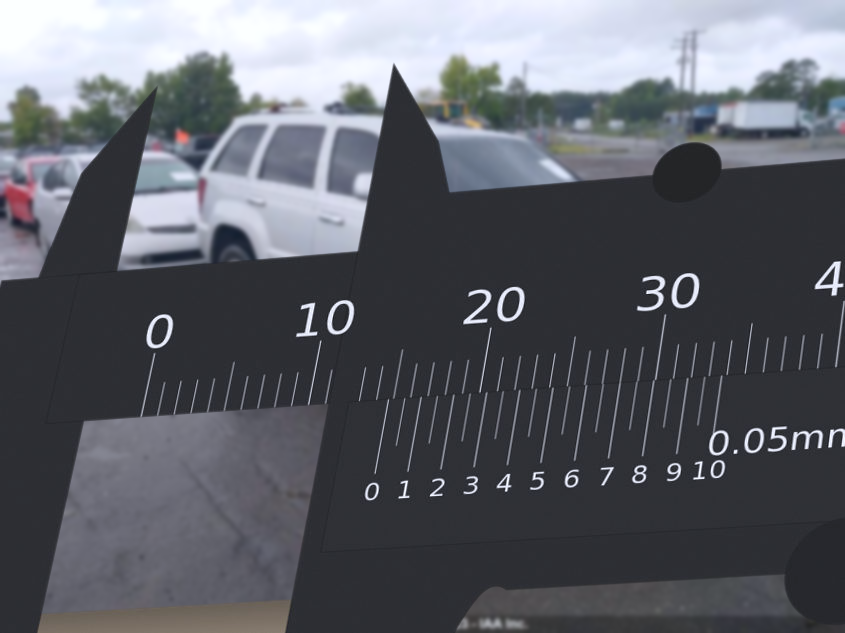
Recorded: 14.7 mm
